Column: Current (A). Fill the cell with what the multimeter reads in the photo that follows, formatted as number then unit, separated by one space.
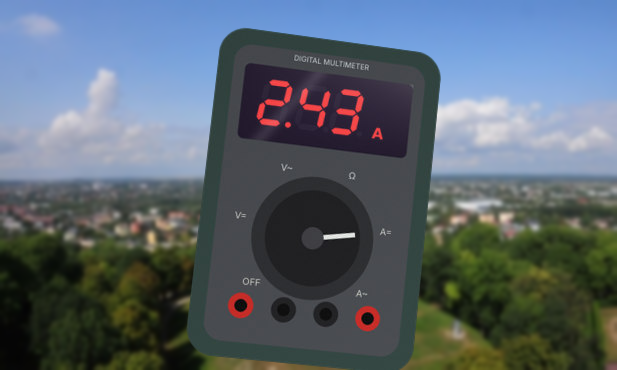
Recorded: 2.43 A
